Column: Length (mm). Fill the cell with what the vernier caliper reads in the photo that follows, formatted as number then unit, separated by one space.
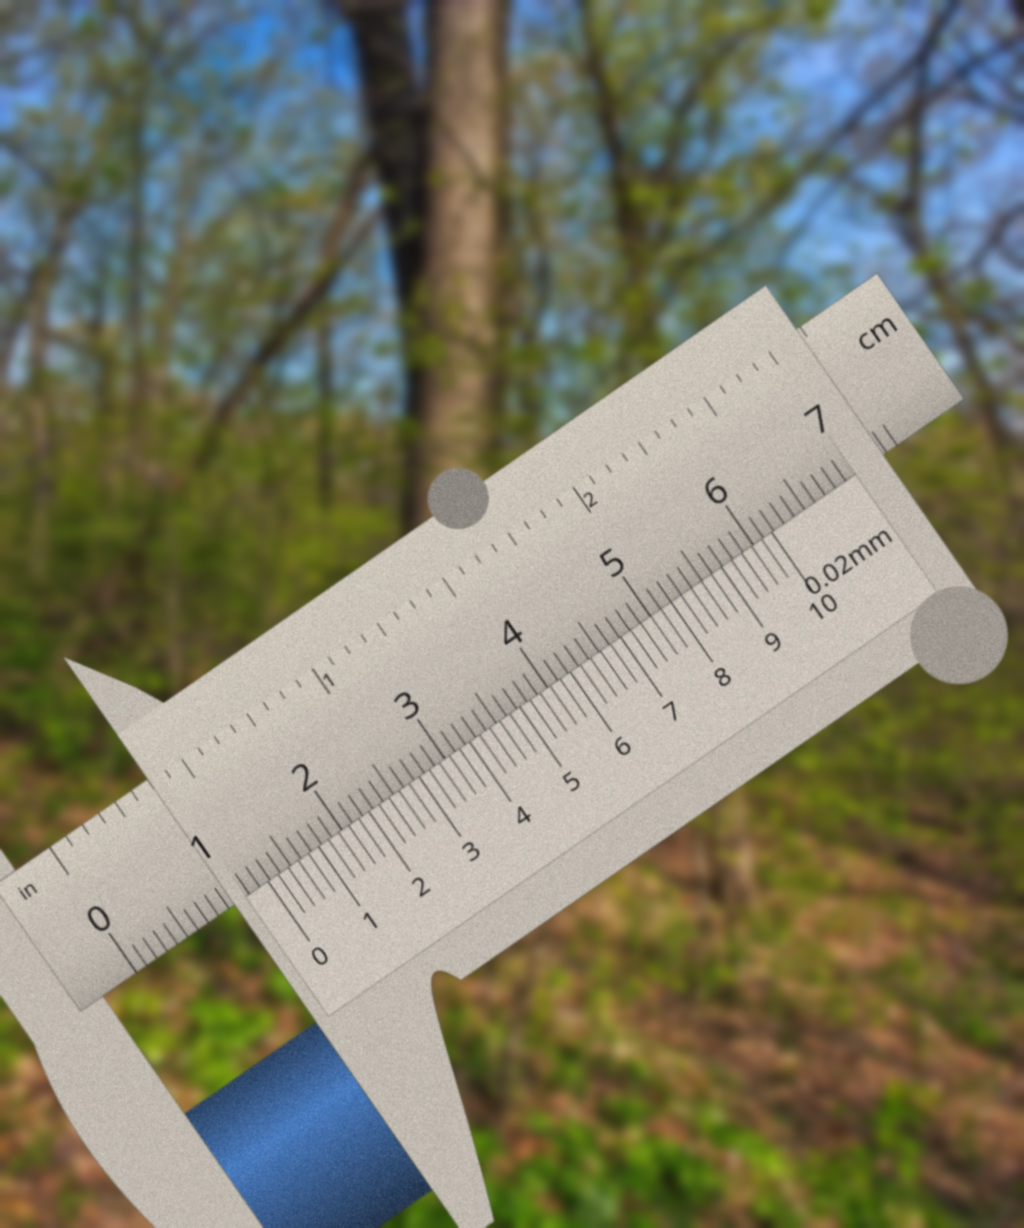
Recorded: 12.8 mm
